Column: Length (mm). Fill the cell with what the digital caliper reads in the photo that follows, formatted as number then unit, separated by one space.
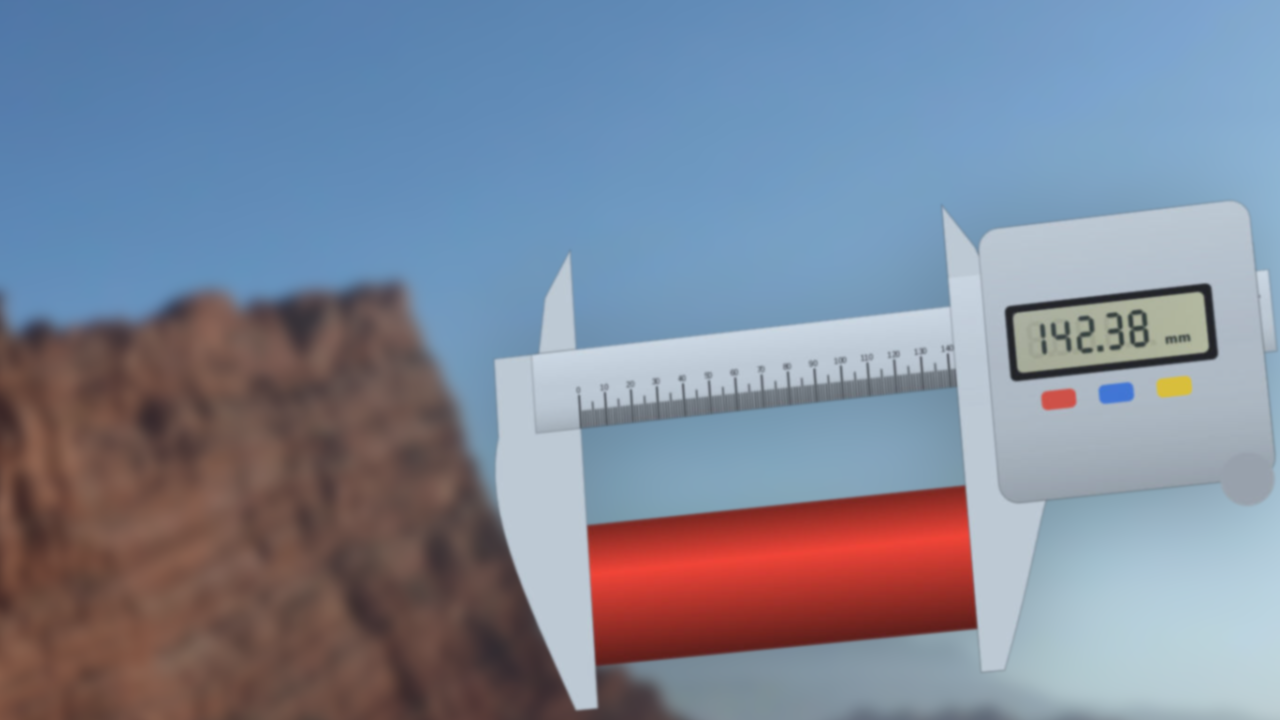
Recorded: 142.38 mm
